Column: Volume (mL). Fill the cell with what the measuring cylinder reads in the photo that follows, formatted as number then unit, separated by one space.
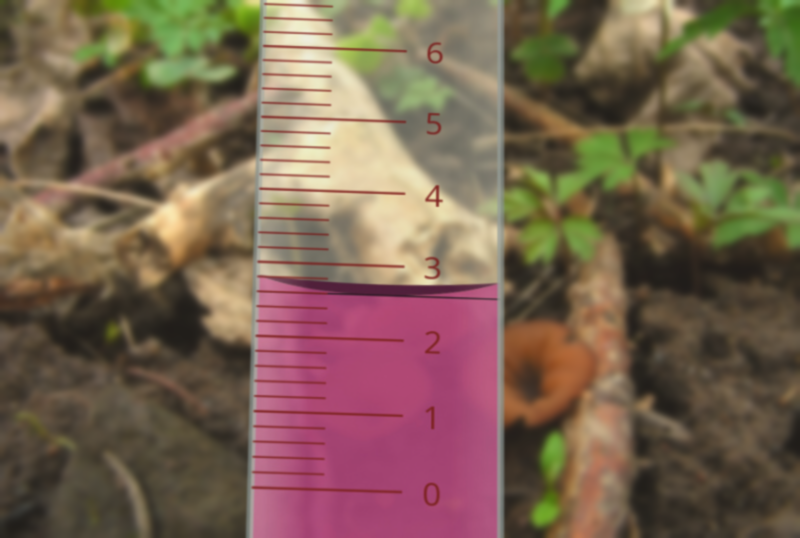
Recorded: 2.6 mL
